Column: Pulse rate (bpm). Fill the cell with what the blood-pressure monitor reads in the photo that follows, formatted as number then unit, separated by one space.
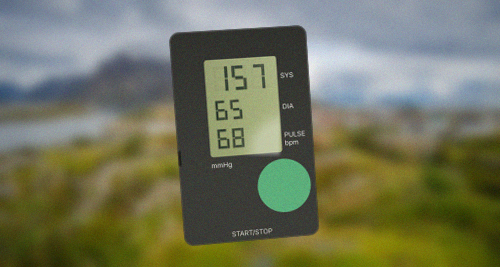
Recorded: 68 bpm
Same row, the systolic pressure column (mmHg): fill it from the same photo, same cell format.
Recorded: 157 mmHg
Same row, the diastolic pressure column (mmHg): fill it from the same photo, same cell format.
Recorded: 65 mmHg
